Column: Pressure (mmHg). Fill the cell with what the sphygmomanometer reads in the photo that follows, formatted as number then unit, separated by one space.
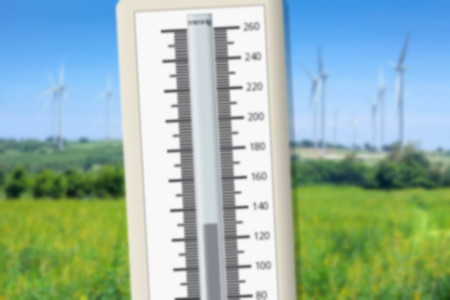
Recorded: 130 mmHg
